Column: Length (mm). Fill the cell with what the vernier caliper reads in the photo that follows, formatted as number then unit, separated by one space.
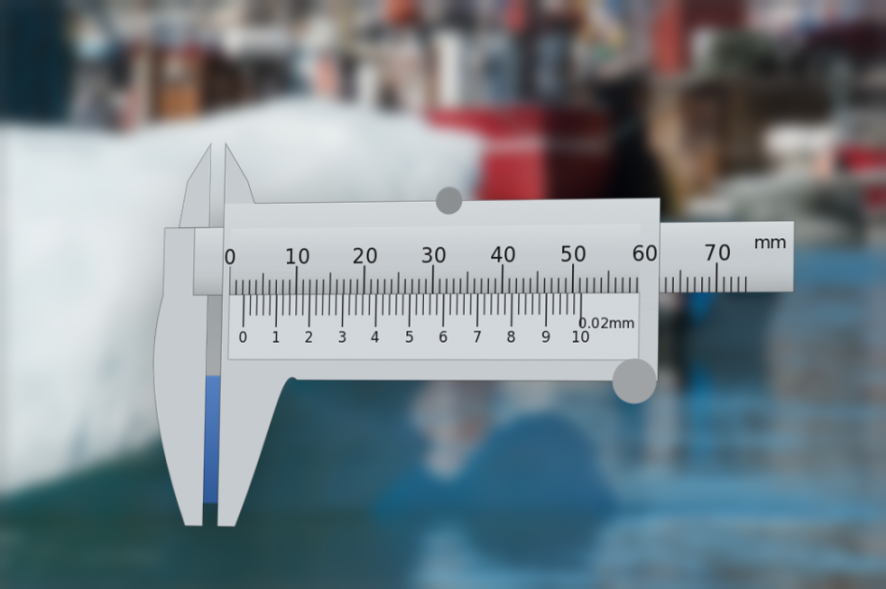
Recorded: 2.2 mm
